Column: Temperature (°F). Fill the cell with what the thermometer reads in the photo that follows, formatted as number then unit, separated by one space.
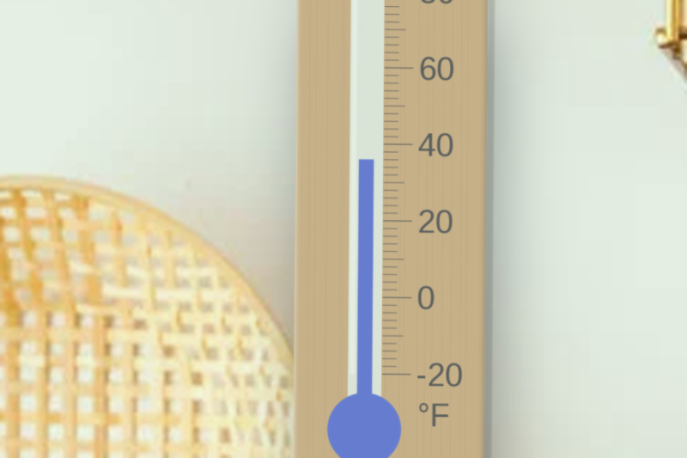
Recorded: 36 °F
